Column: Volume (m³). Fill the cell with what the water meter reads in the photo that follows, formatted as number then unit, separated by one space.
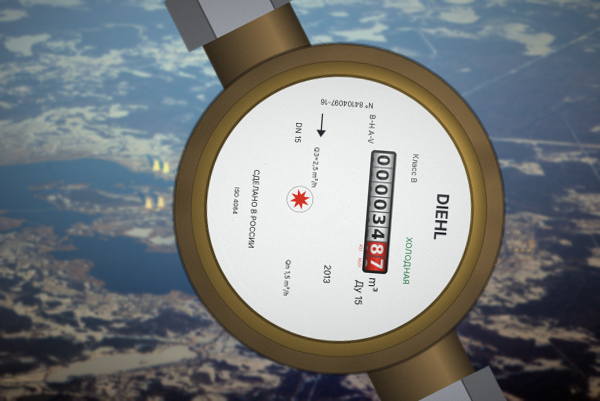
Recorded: 34.87 m³
